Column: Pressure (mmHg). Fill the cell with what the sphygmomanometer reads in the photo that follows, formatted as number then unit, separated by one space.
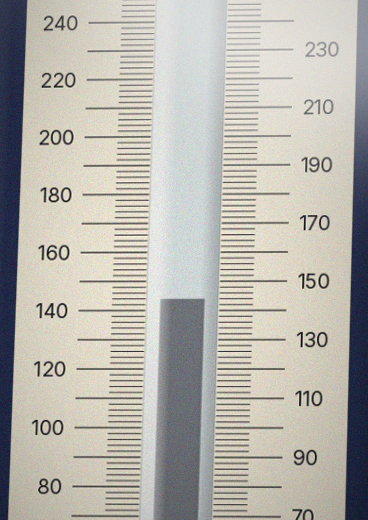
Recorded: 144 mmHg
